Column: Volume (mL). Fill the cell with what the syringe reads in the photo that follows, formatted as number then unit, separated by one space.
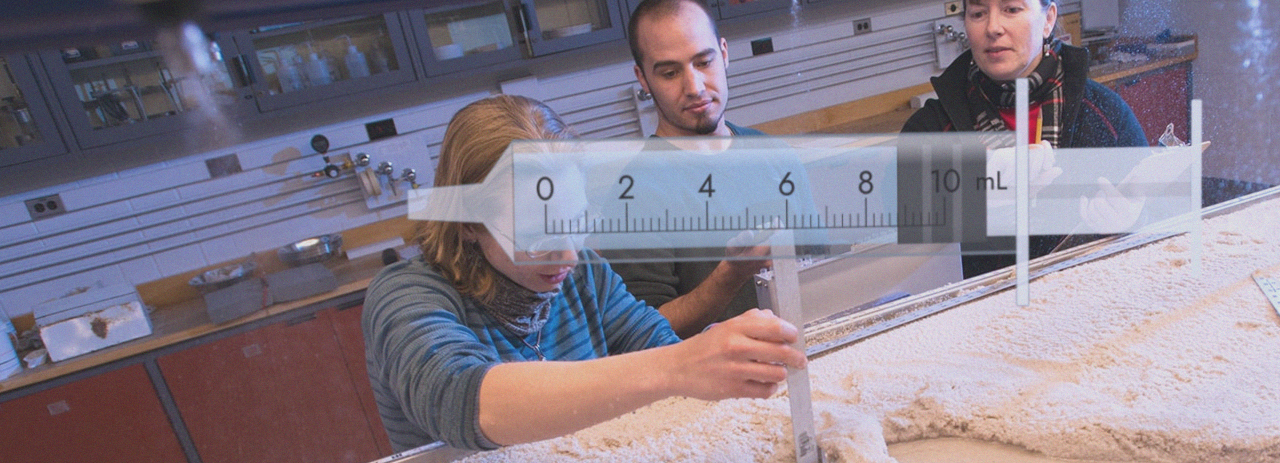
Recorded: 8.8 mL
